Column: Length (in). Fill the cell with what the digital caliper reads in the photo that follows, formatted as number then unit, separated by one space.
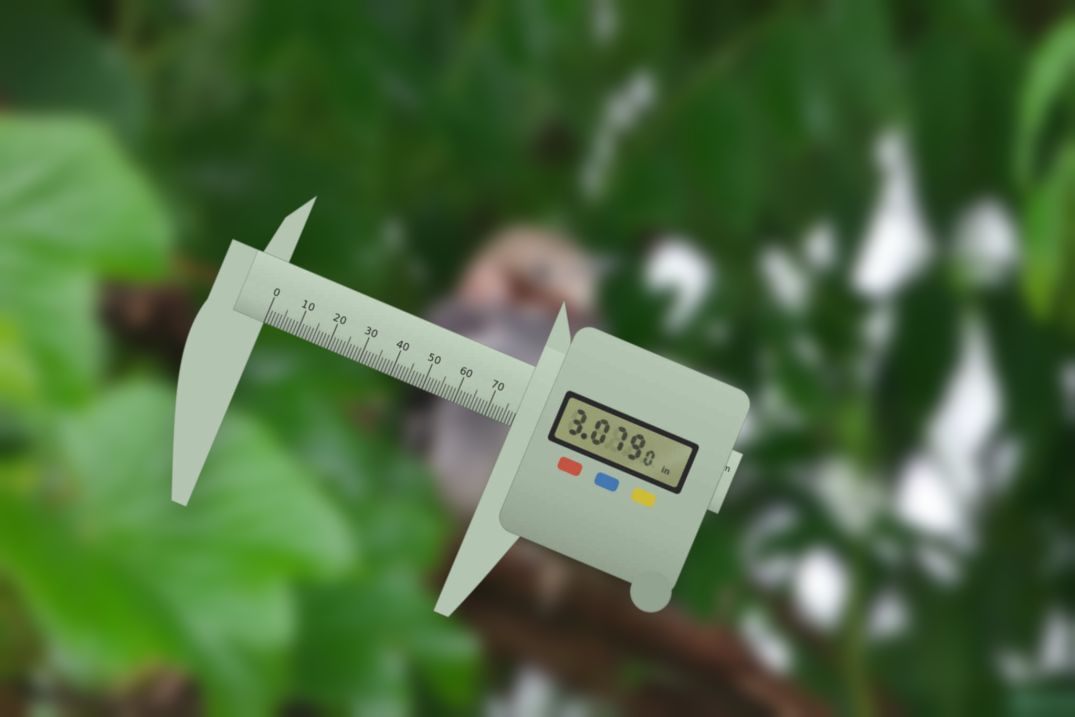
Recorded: 3.0790 in
